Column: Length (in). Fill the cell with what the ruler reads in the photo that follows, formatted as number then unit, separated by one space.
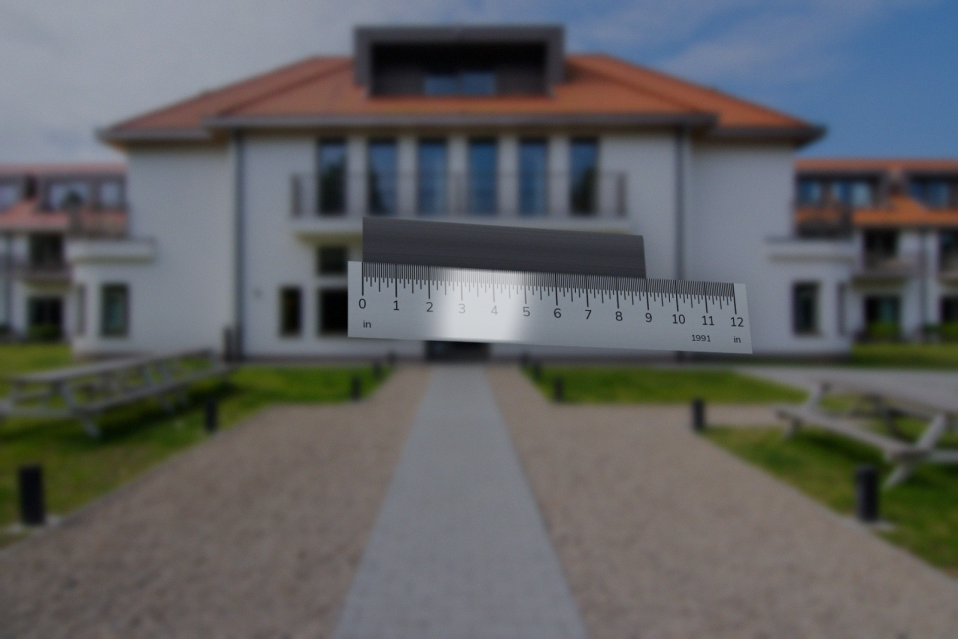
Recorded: 9 in
